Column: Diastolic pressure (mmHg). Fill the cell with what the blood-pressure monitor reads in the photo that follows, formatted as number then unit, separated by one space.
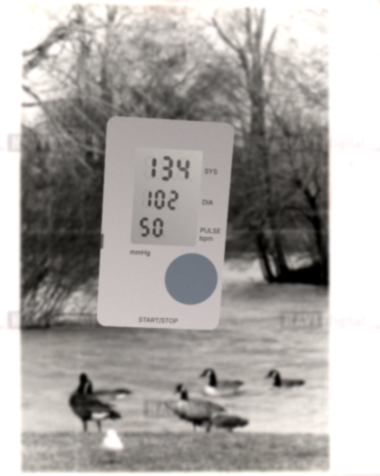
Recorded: 102 mmHg
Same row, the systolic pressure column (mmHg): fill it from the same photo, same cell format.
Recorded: 134 mmHg
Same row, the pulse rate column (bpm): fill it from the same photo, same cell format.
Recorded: 50 bpm
